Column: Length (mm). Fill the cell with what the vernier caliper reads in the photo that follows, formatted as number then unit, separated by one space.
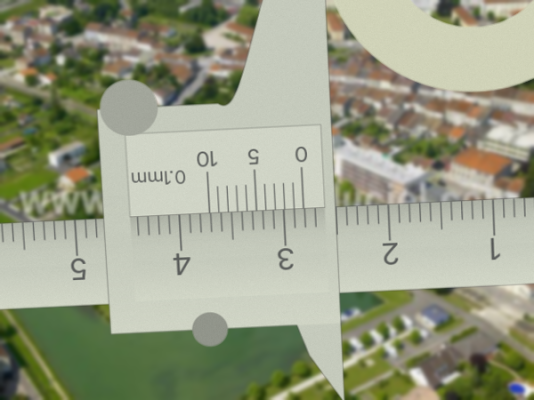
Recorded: 28.1 mm
